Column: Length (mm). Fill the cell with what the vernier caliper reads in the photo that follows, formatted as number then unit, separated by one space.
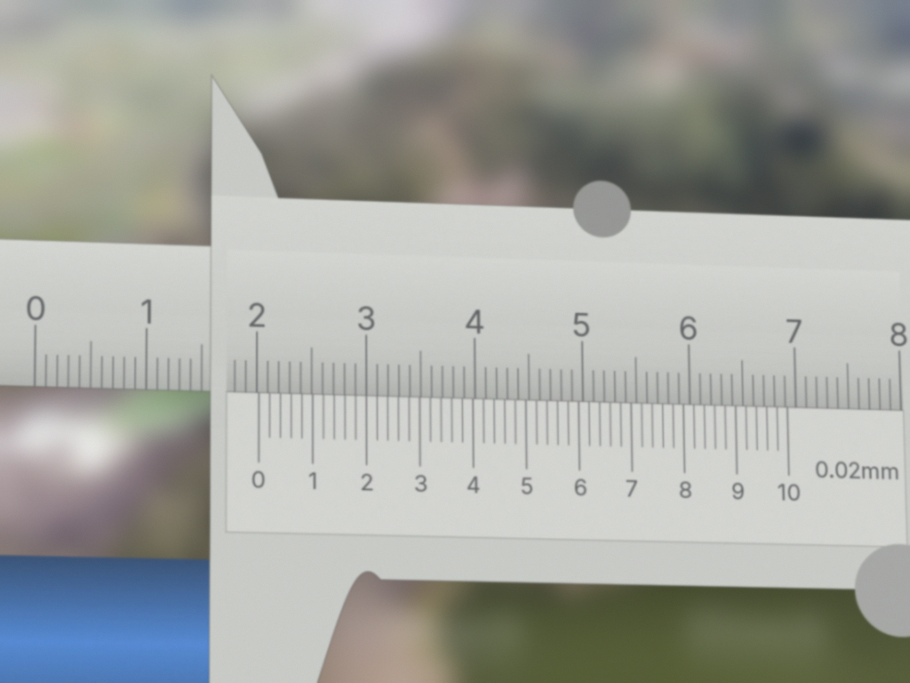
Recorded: 20.2 mm
